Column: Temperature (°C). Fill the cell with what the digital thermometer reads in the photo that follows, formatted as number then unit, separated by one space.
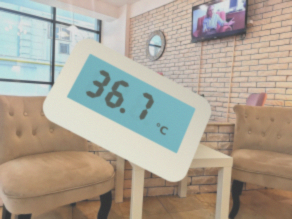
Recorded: 36.7 °C
